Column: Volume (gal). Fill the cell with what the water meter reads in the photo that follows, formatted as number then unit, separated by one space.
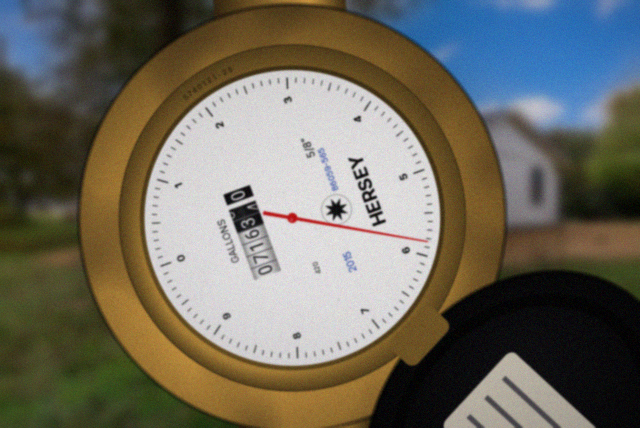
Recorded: 716335.8 gal
